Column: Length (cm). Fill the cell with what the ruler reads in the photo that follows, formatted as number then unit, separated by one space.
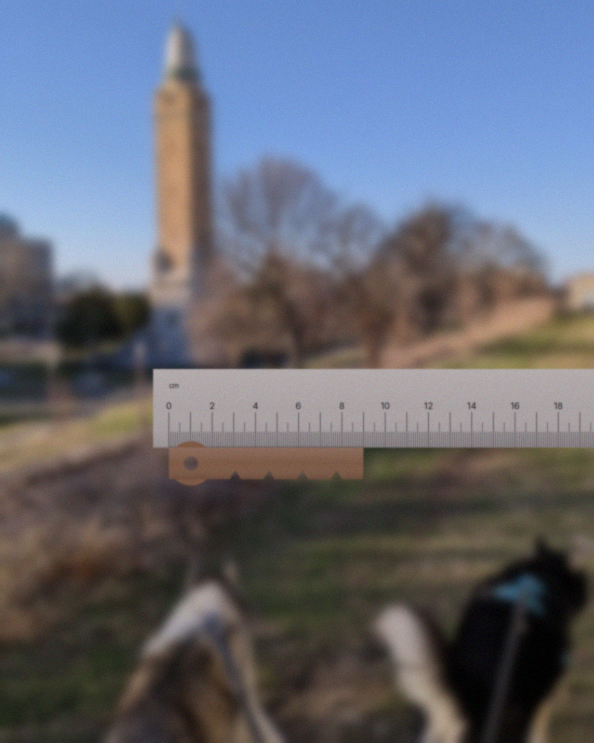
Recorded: 9 cm
